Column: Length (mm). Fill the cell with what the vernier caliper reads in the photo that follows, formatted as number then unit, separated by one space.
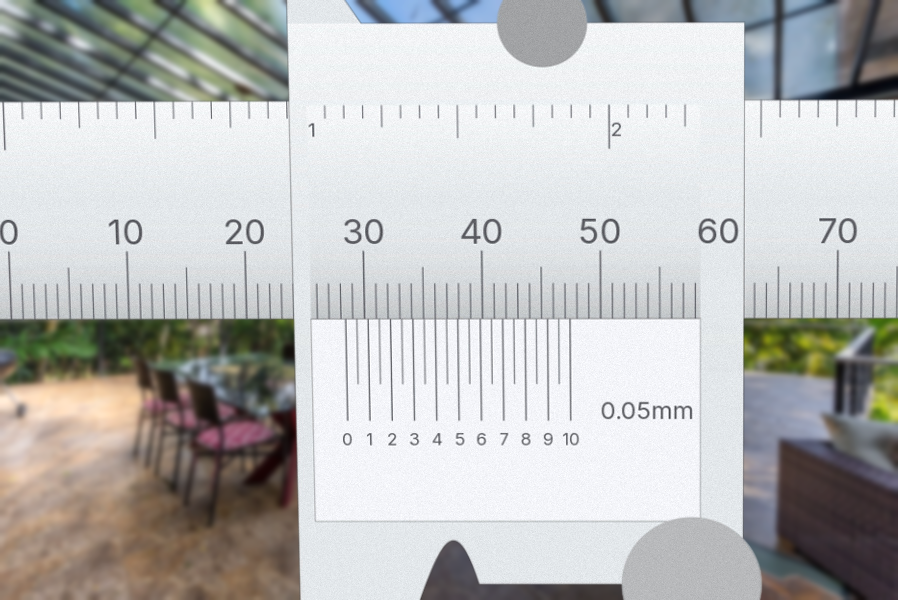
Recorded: 28.4 mm
